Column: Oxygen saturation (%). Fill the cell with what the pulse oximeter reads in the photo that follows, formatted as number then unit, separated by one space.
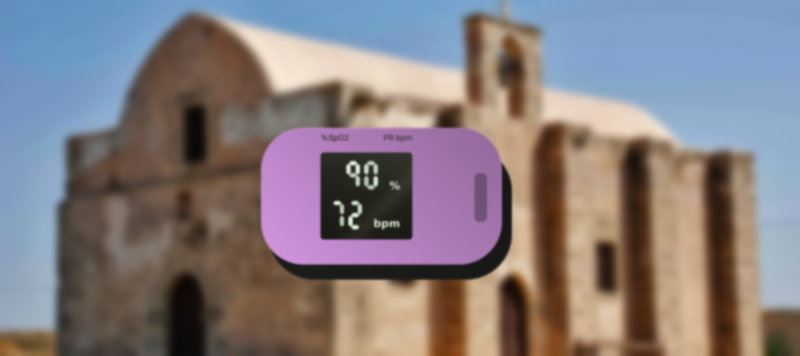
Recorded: 90 %
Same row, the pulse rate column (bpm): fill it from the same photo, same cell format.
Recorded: 72 bpm
